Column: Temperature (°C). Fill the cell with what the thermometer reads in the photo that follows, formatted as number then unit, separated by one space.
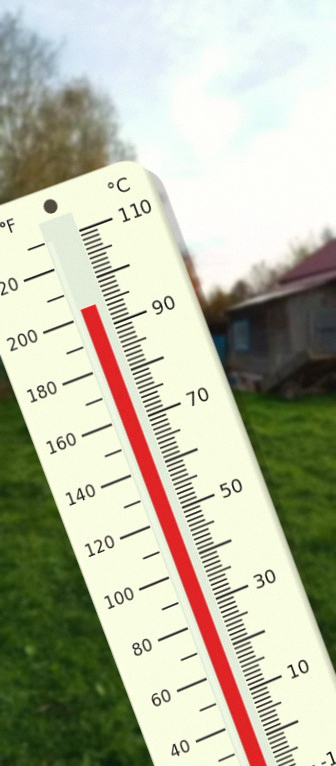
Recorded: 95 °C
